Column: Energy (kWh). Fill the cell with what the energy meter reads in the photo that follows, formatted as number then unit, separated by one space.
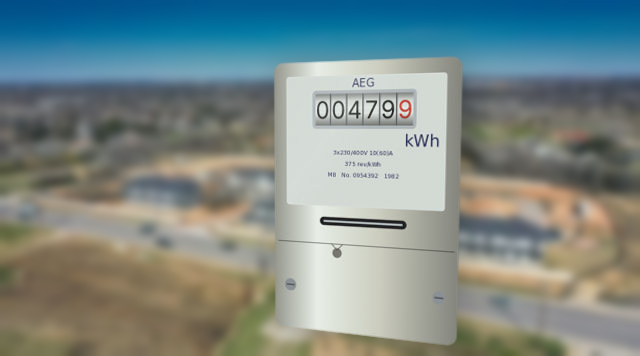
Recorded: 479.9 kWh
